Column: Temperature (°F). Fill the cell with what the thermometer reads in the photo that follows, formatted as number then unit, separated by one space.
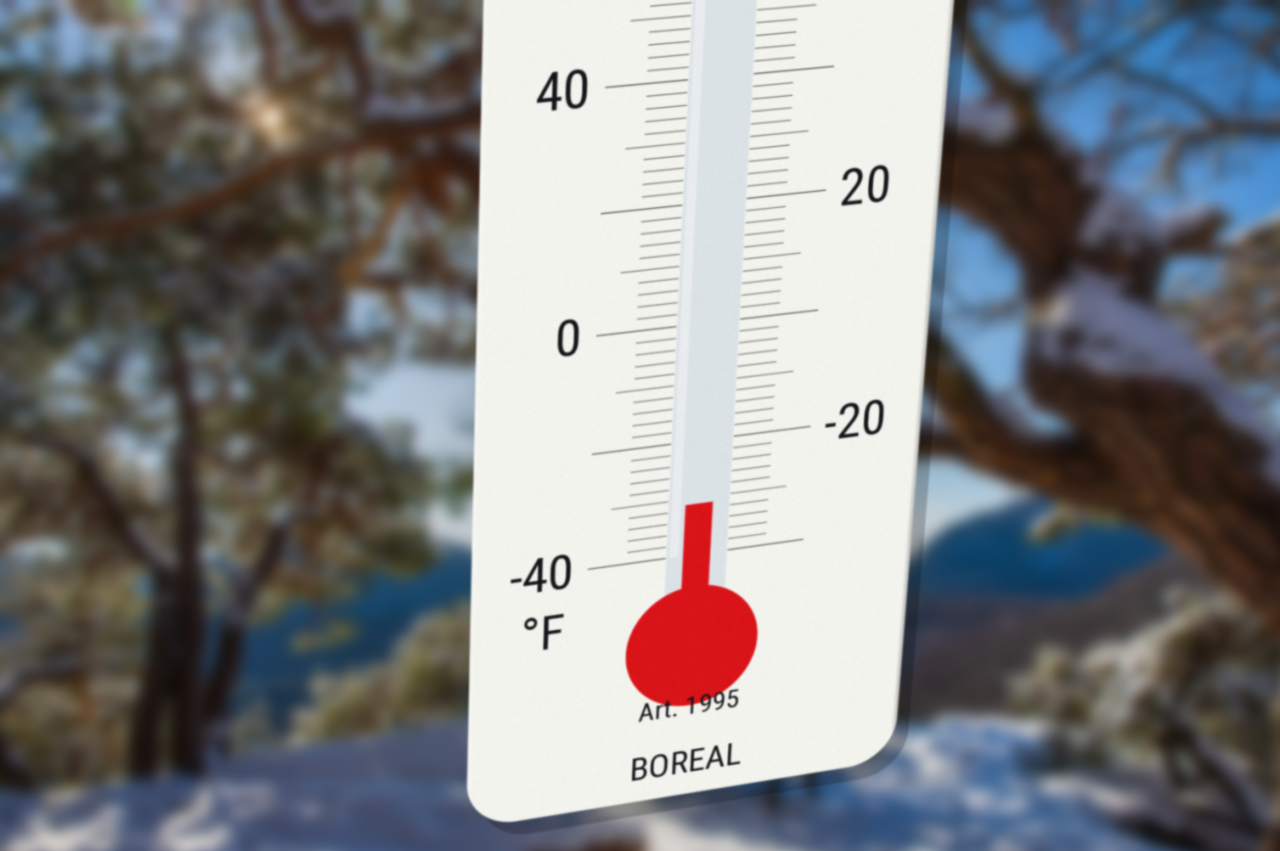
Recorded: -31 °F
